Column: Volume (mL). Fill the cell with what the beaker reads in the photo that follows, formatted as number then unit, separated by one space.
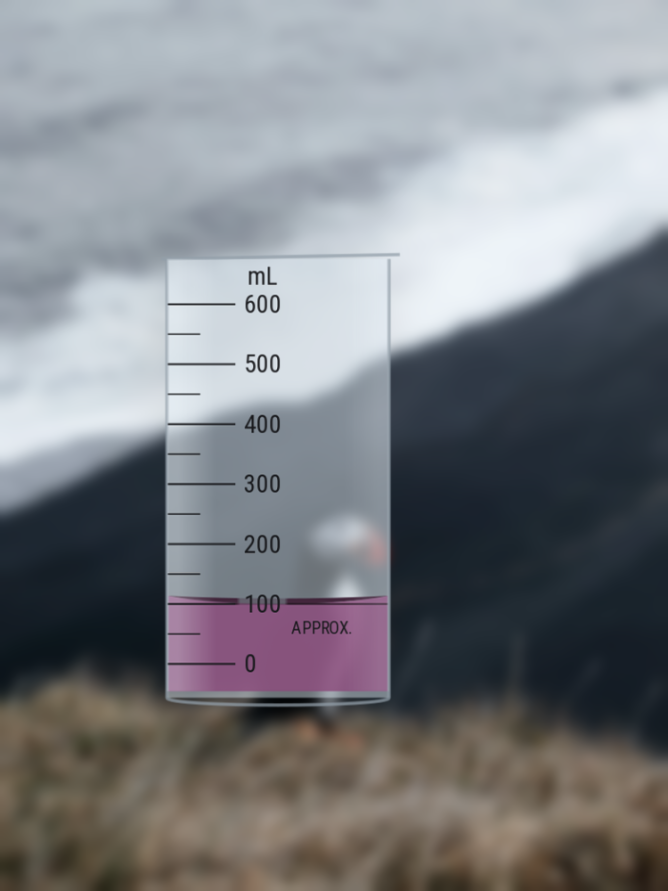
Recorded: 100 mL
